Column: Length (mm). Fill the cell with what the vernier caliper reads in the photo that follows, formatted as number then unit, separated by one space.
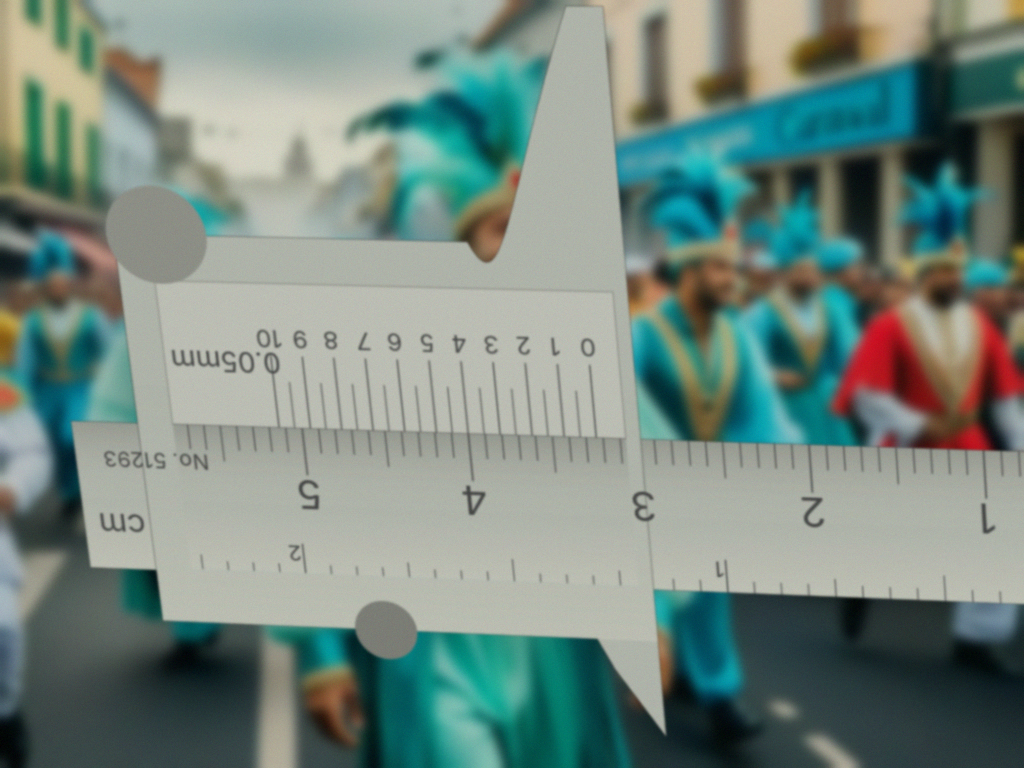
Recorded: 32.4 mm
